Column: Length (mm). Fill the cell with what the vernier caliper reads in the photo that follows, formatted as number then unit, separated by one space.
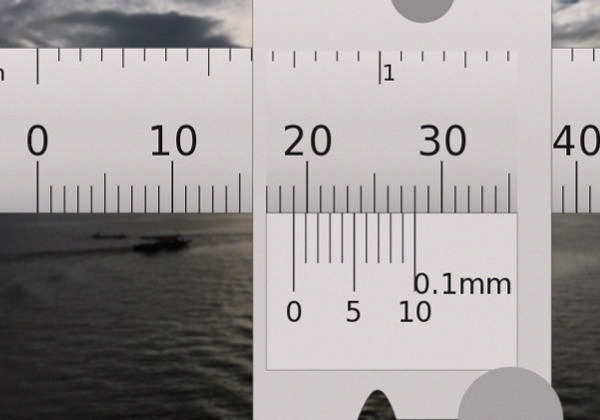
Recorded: 19.0 mm
